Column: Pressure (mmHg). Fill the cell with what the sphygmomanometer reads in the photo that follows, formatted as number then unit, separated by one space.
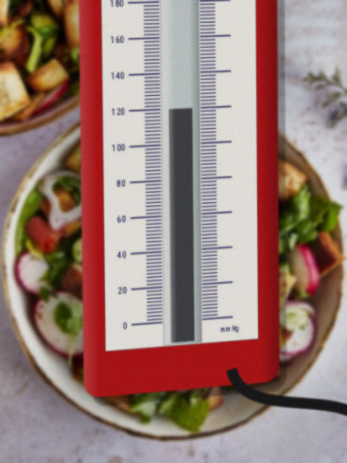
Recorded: 120 mmHg
